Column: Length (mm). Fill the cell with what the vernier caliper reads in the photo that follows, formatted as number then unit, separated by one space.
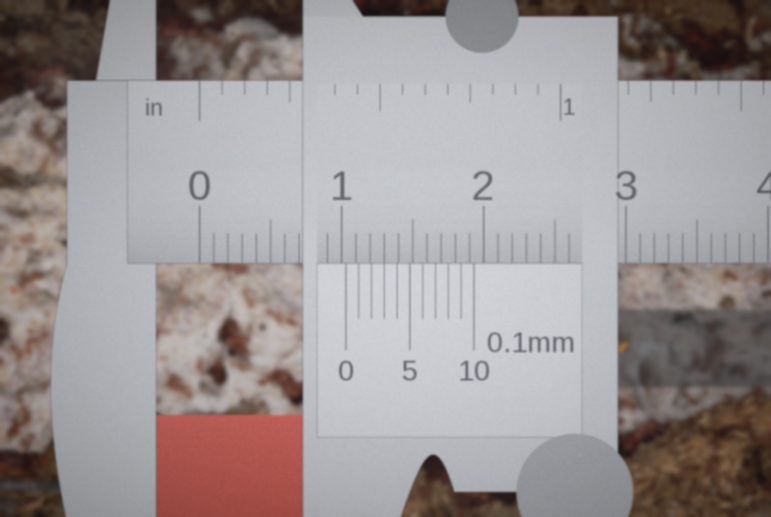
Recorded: 10.3 mm
